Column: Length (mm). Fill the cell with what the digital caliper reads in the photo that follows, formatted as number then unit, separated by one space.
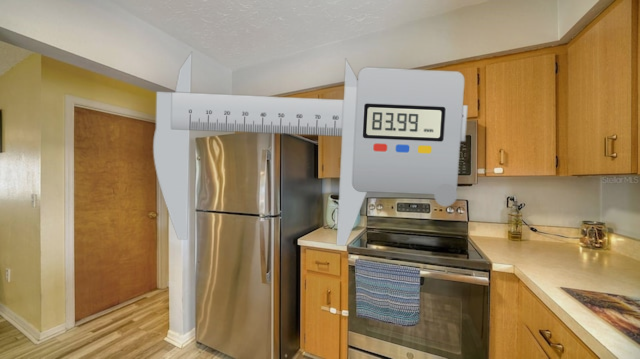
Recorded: 83.99 mm
